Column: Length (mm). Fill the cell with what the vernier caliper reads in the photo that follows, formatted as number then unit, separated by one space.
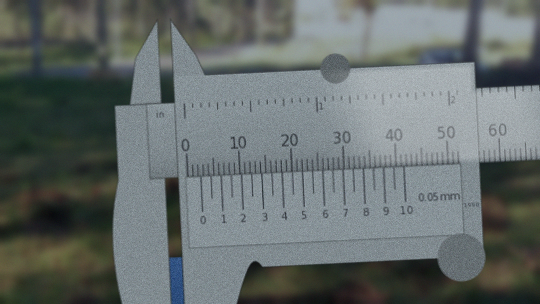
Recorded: 2.5 mm
